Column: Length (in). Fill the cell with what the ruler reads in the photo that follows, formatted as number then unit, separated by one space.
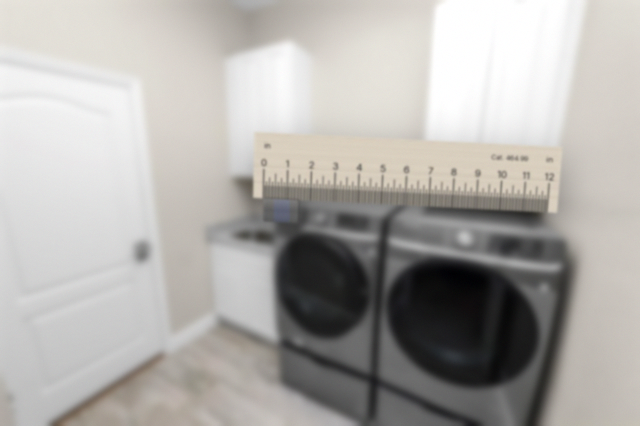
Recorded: 1.5 in
